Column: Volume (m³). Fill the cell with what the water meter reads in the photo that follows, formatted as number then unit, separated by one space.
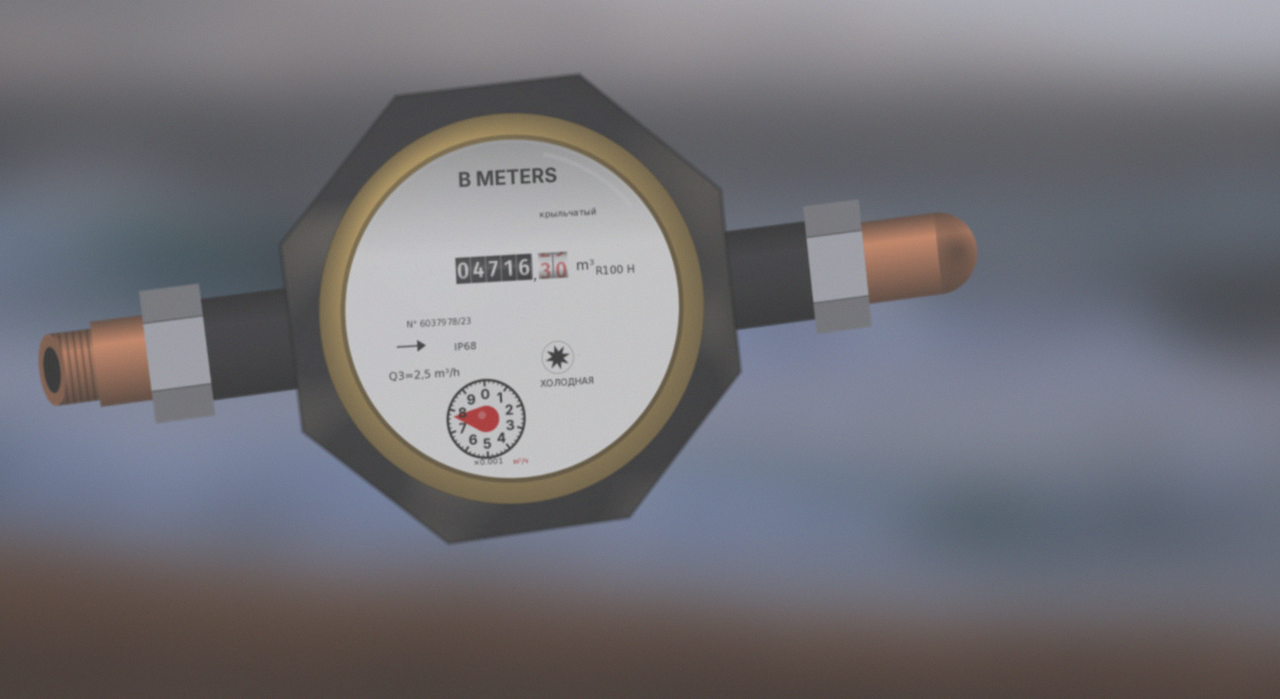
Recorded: 4716.297 m³
